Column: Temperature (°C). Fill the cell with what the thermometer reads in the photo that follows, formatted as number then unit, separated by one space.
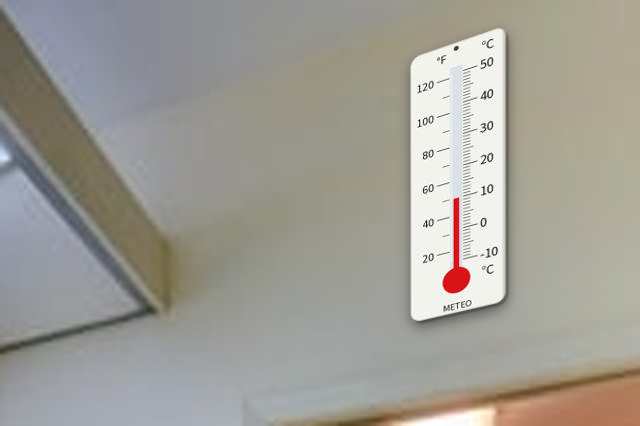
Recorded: 10 °C
